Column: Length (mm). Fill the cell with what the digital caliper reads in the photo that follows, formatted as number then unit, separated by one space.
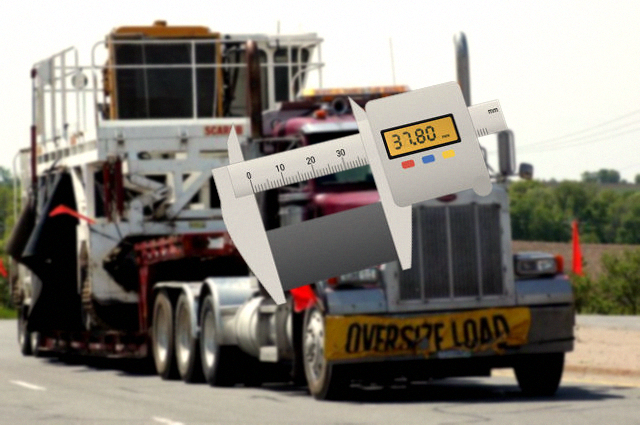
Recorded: 37.80 mm
